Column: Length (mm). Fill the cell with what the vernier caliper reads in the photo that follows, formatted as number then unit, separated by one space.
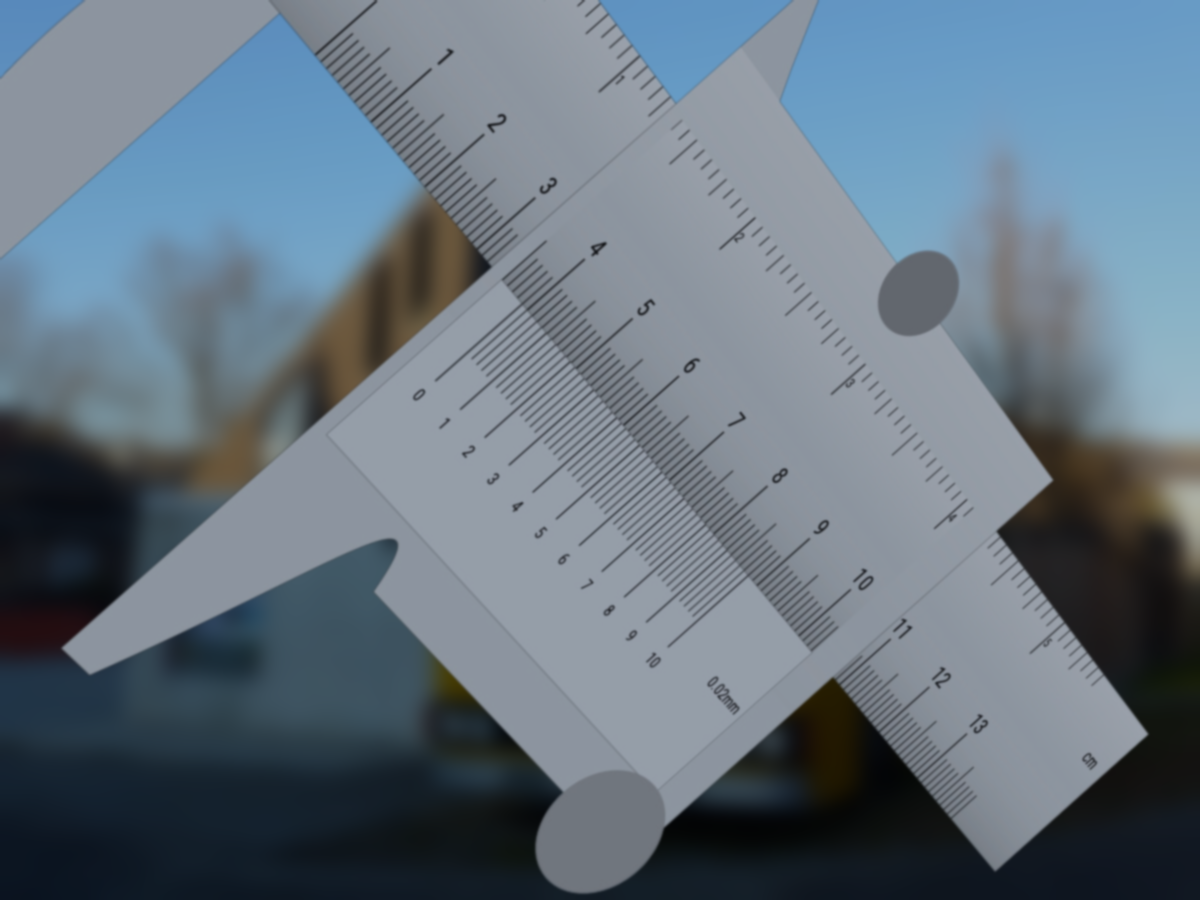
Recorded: 39.0 mm
